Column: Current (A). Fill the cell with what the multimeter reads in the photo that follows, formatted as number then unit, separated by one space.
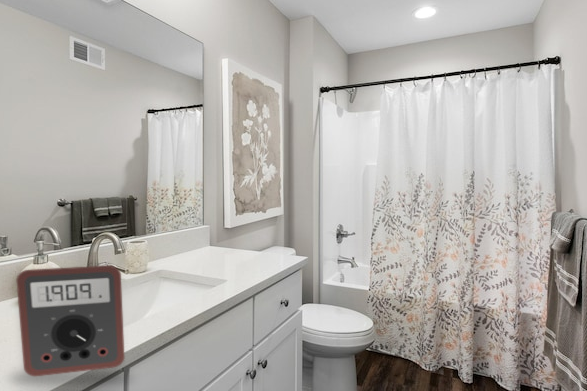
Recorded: 1.909 A
